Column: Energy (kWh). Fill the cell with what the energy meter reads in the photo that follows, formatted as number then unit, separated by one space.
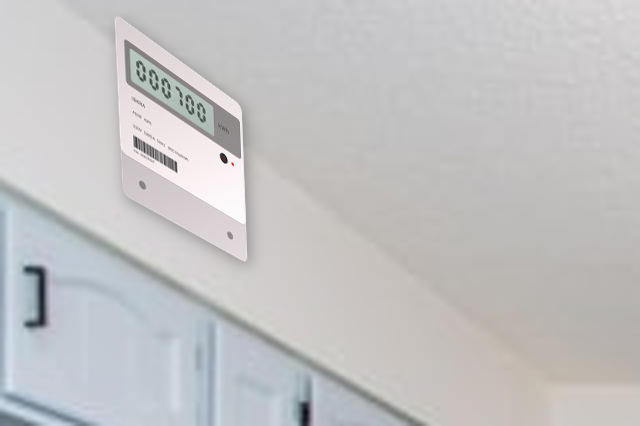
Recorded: 700 kWh
